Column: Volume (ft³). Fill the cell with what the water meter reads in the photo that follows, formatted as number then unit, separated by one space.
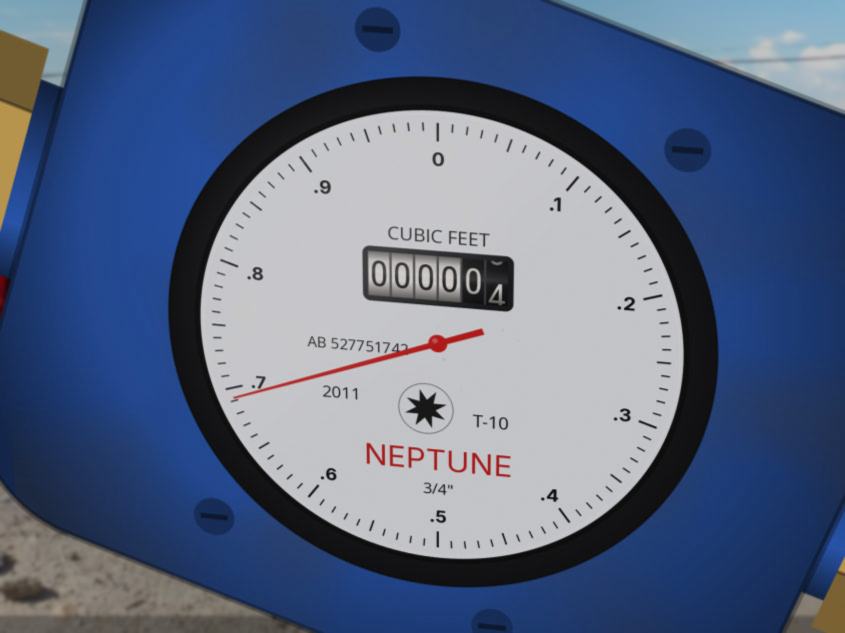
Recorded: 3.69 ft³
